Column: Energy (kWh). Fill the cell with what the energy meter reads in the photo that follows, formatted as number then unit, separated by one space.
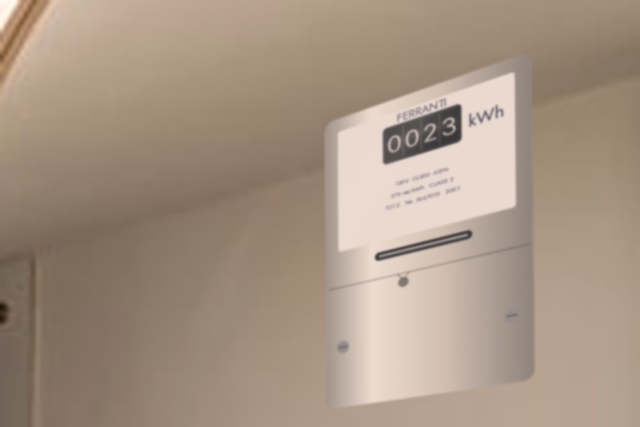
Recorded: 23 kWh
